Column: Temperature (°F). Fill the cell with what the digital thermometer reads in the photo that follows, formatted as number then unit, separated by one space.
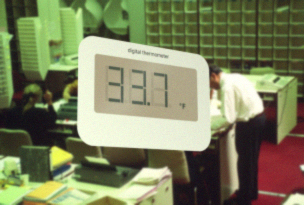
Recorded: 33.7 °F
